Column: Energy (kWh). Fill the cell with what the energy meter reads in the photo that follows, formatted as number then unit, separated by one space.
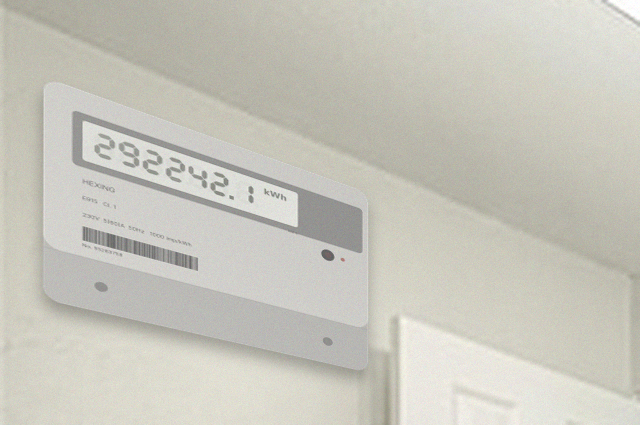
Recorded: 292242.1 kWh
